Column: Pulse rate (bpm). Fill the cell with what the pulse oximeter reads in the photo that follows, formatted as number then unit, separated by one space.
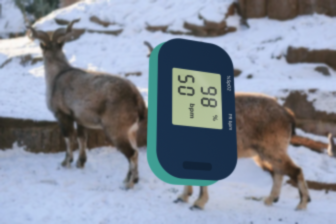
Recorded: 50 bpm
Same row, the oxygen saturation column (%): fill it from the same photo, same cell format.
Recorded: 98 %
